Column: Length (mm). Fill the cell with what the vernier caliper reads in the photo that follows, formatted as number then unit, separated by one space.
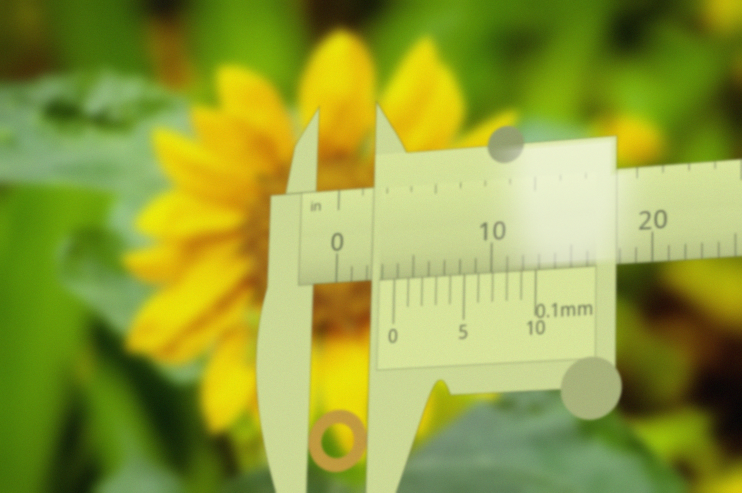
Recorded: 3.8 mm
